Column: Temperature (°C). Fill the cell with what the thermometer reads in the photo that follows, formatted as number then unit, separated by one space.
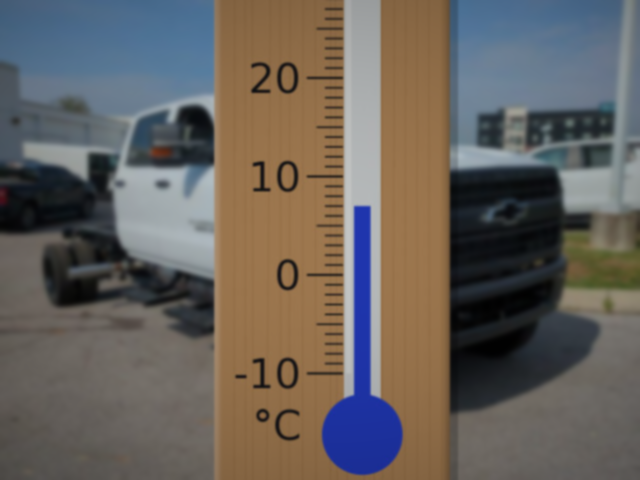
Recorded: 7 °C
